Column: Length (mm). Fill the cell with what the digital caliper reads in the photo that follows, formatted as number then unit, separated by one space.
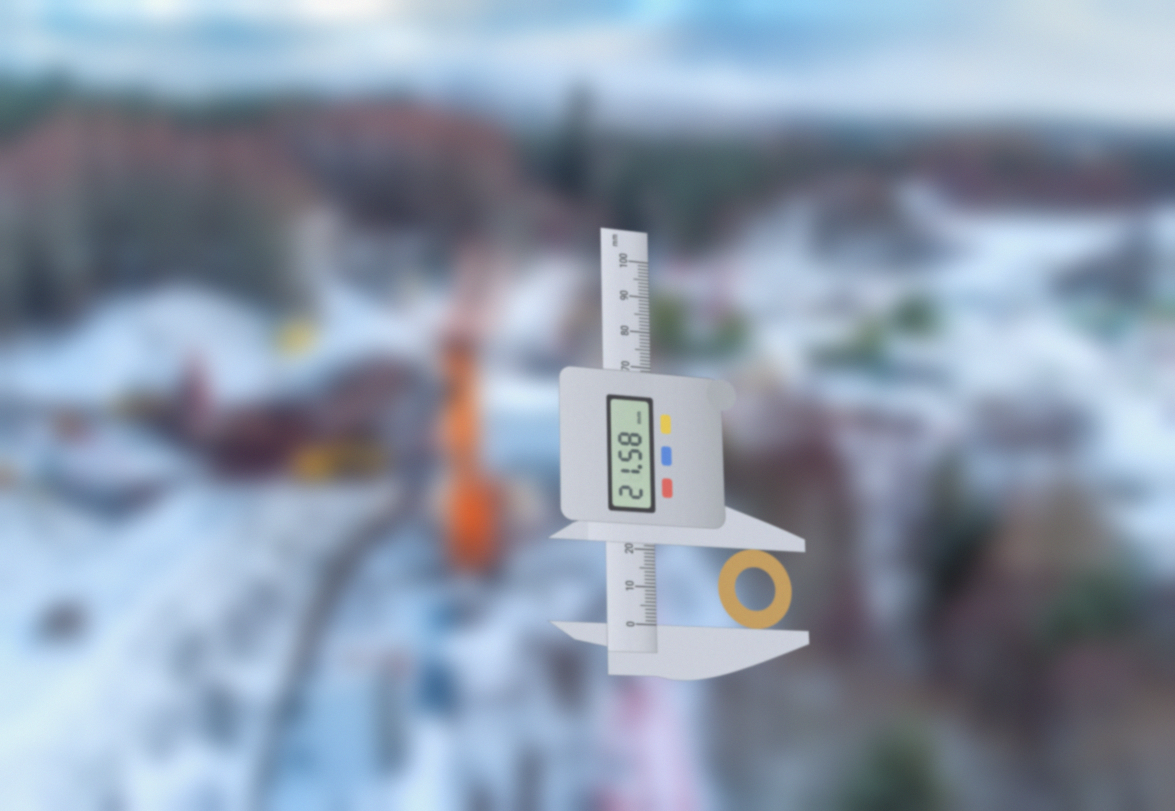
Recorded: 21.58 mm
